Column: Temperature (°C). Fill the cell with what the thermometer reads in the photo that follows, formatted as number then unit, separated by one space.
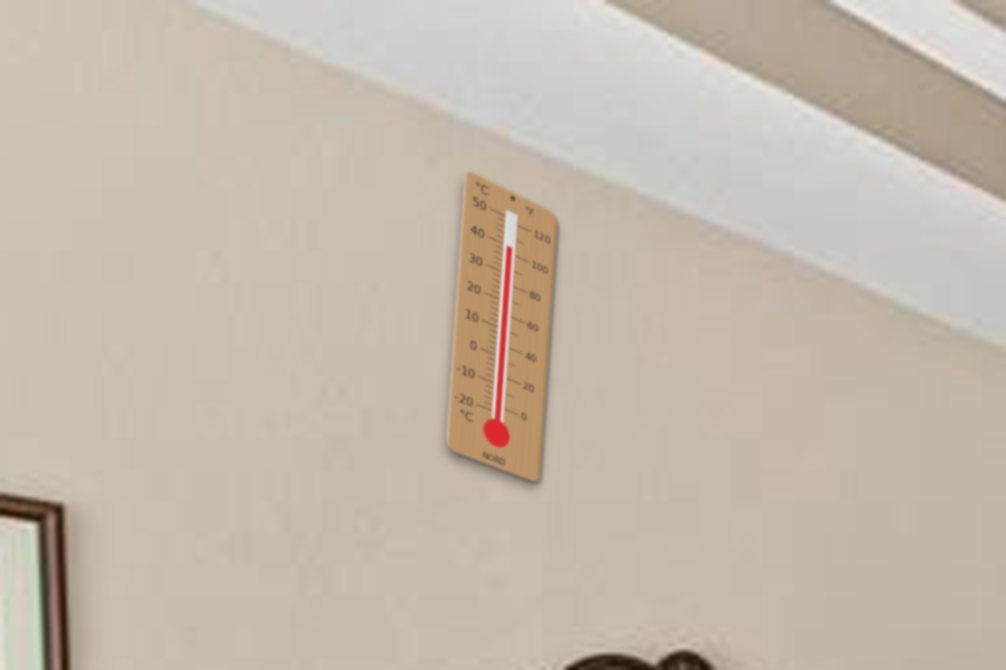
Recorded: 40 °C
